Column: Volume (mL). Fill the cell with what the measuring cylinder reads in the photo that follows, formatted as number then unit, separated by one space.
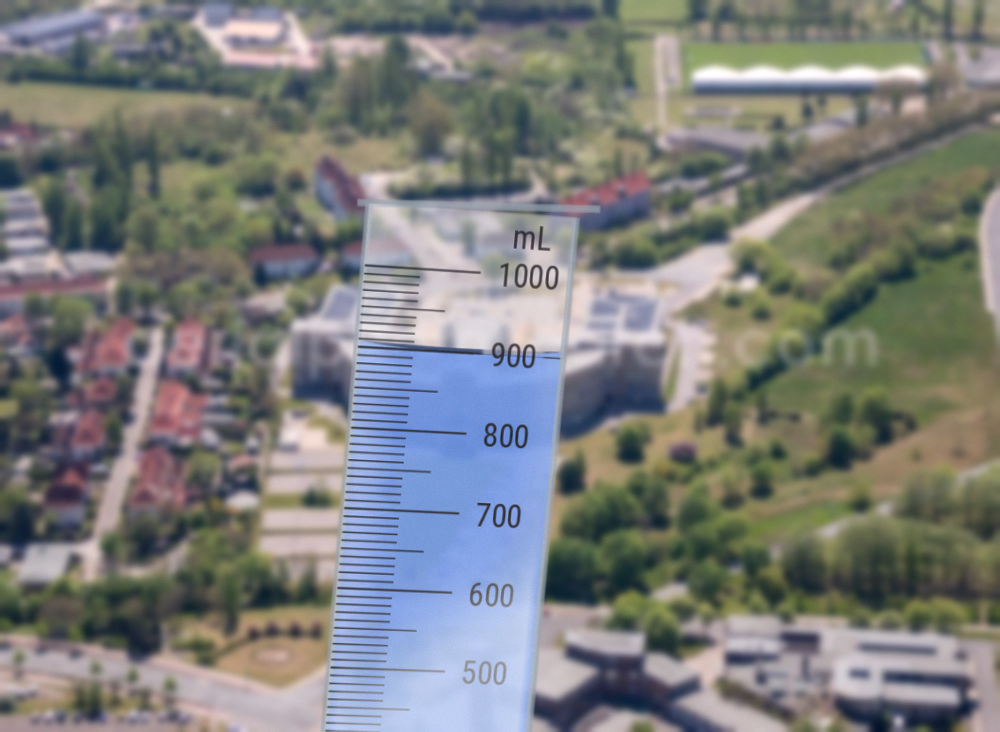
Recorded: 900 mL
